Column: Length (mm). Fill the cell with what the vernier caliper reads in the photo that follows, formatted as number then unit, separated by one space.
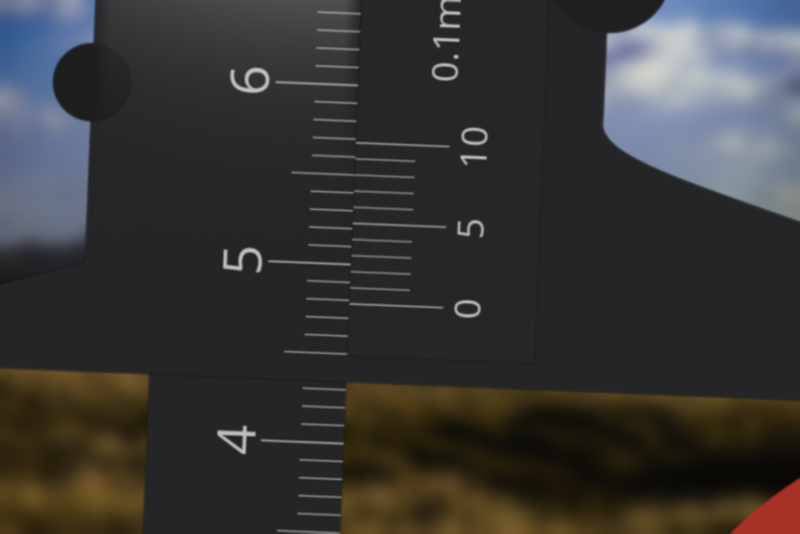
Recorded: 47.8 mm
